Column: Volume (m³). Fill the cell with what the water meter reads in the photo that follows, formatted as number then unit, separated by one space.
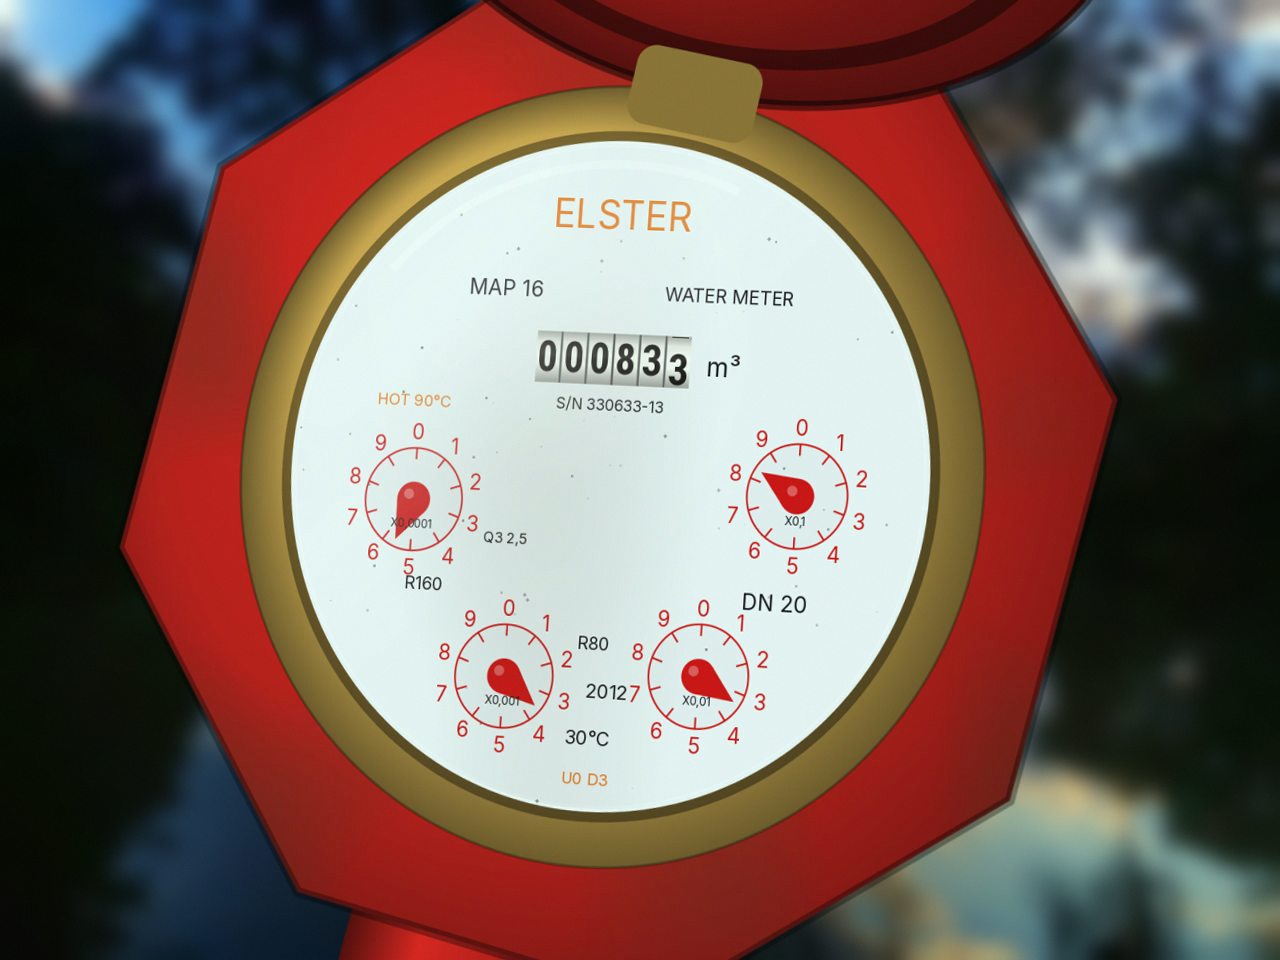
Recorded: 832.8335 m³
